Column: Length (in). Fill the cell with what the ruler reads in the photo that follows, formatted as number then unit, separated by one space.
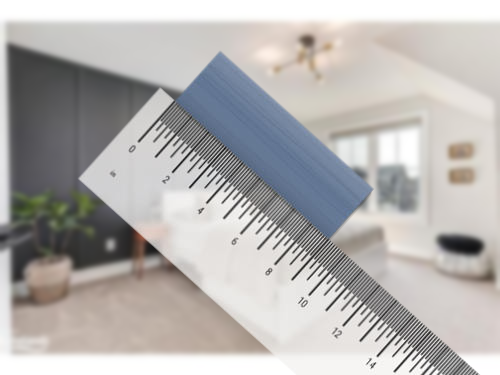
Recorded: 9 in
